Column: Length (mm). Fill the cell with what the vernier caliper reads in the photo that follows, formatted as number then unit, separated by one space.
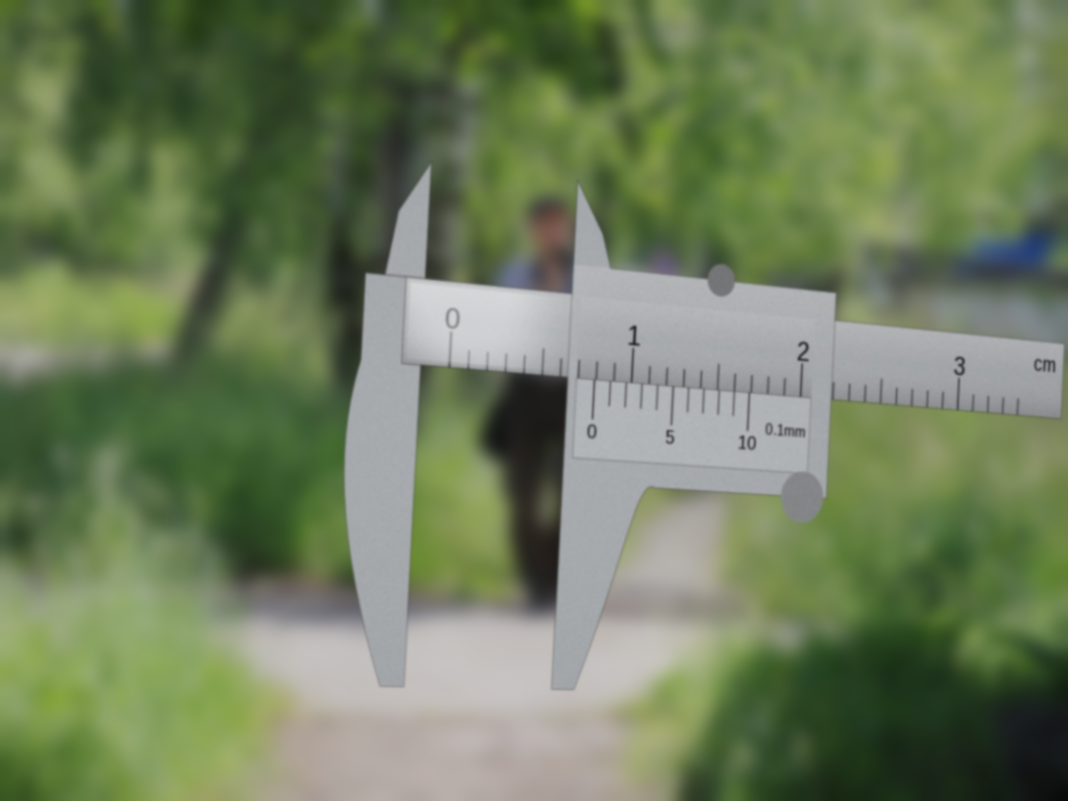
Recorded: 7.9 mm
